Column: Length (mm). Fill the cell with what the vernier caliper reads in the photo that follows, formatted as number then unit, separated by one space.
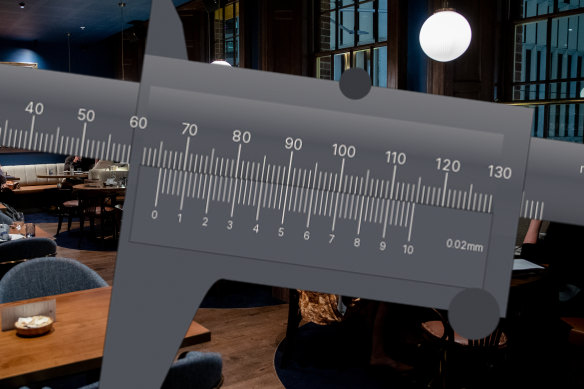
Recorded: 65.5 mm
